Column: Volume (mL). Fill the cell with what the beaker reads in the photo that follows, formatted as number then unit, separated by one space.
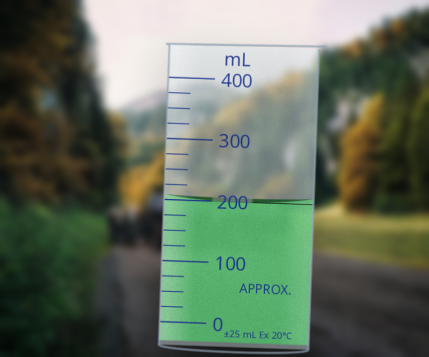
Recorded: 200 mL
